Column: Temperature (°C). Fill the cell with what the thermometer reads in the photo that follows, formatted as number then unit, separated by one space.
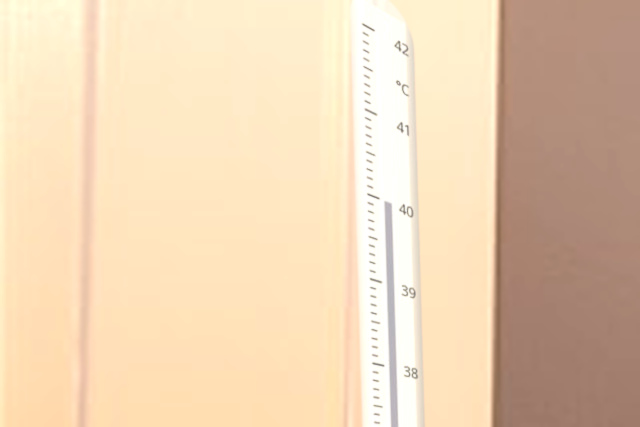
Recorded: 40 °C
